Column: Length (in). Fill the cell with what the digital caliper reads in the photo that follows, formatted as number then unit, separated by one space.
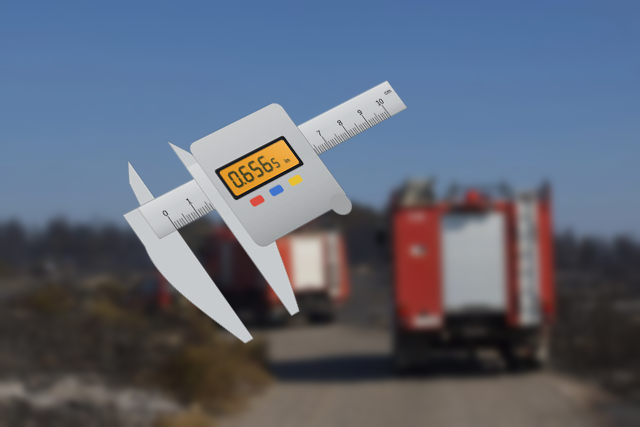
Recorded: 0.6565 in
